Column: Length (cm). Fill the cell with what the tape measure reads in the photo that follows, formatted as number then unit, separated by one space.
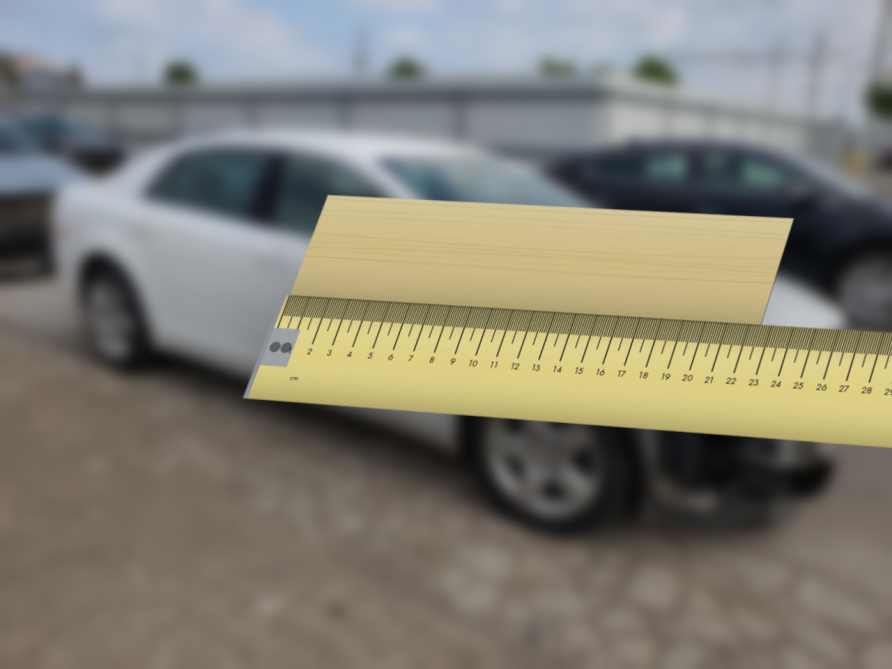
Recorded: 22.5 cm
